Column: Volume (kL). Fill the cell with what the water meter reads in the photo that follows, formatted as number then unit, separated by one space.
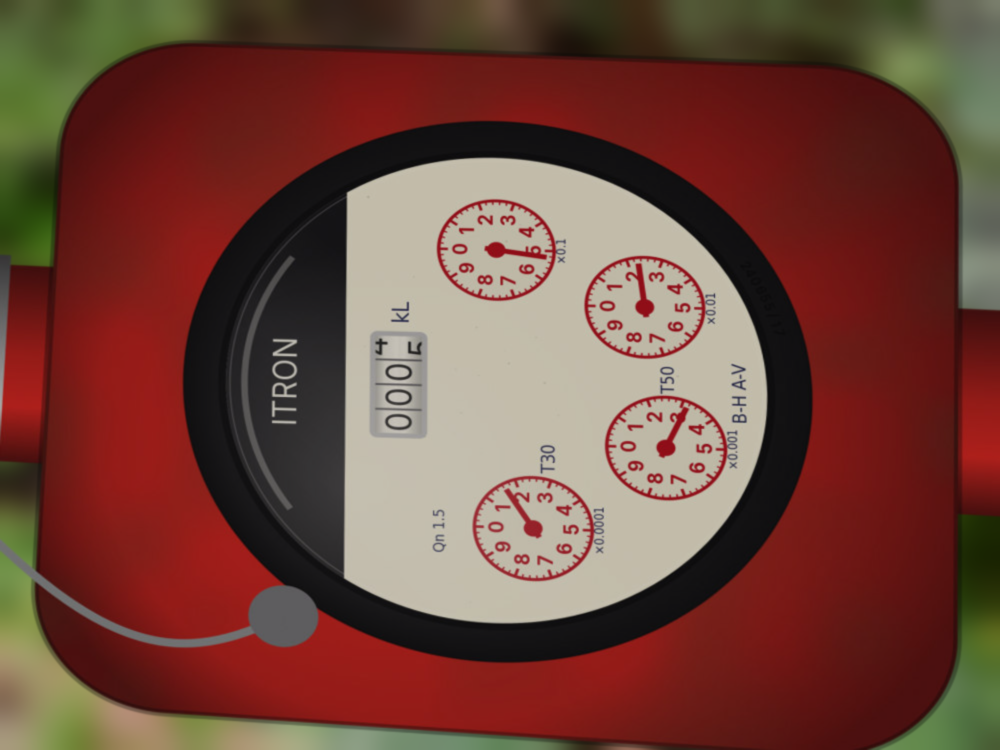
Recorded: 4.5231 kL
